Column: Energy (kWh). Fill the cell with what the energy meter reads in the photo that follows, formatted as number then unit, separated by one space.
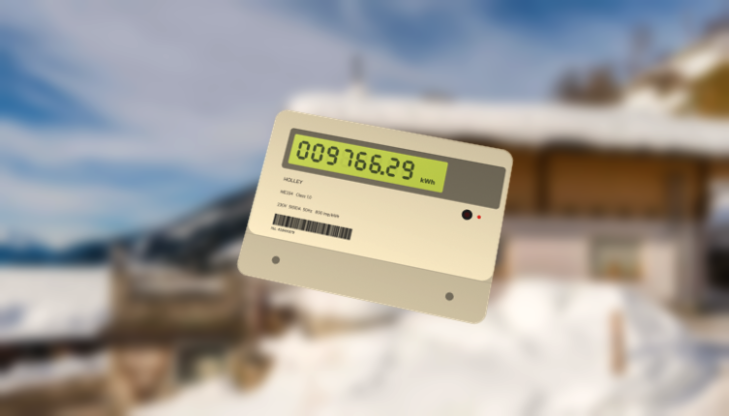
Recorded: 9766.29 kWh
